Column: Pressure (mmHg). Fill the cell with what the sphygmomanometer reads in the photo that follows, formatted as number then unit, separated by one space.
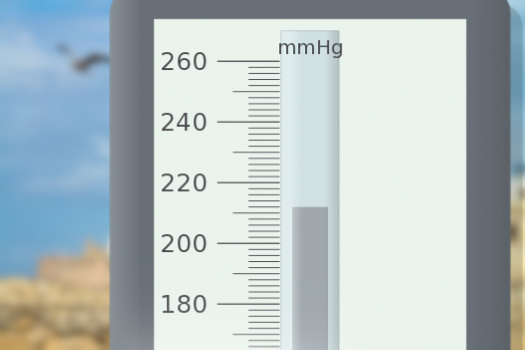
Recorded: 212 mmHg
